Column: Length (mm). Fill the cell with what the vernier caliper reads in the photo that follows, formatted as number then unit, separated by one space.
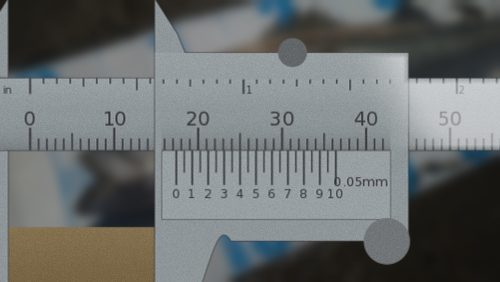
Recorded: 17.4 mm
